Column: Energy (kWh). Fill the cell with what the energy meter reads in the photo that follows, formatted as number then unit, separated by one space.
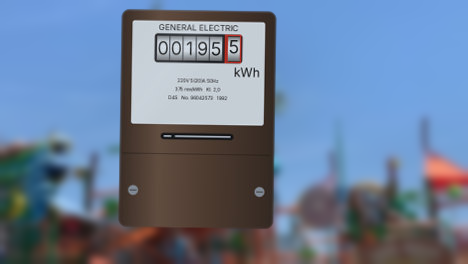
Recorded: 195.5 kWh
